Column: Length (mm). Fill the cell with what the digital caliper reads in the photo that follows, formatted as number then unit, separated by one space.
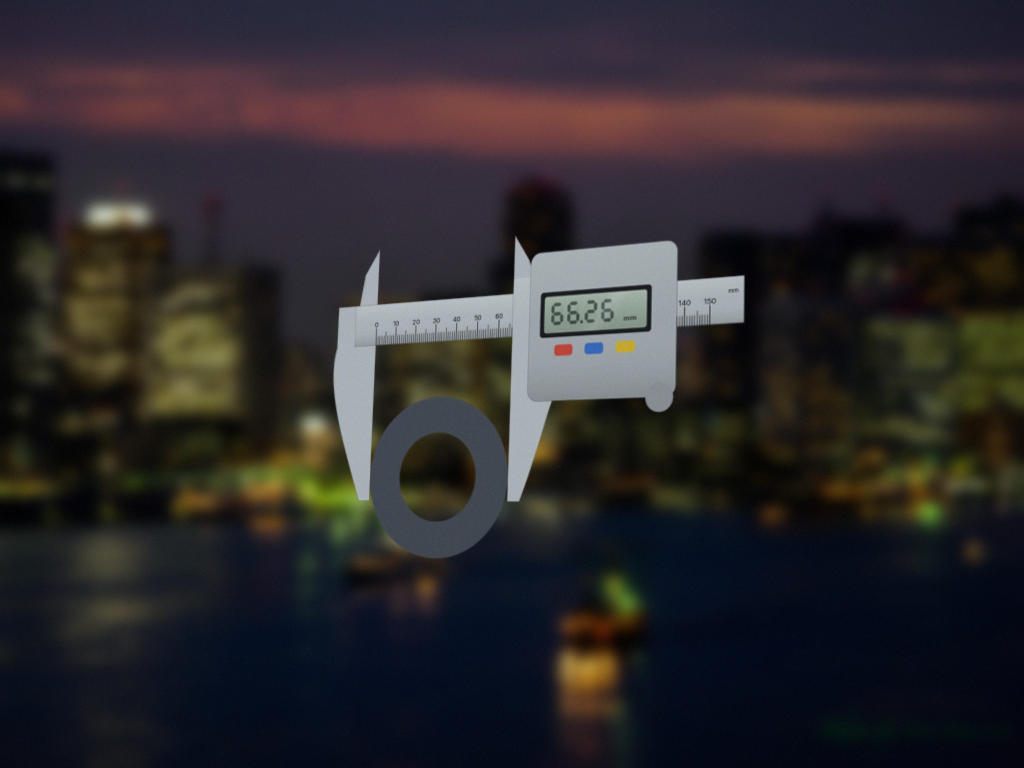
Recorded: 66.26 mm
